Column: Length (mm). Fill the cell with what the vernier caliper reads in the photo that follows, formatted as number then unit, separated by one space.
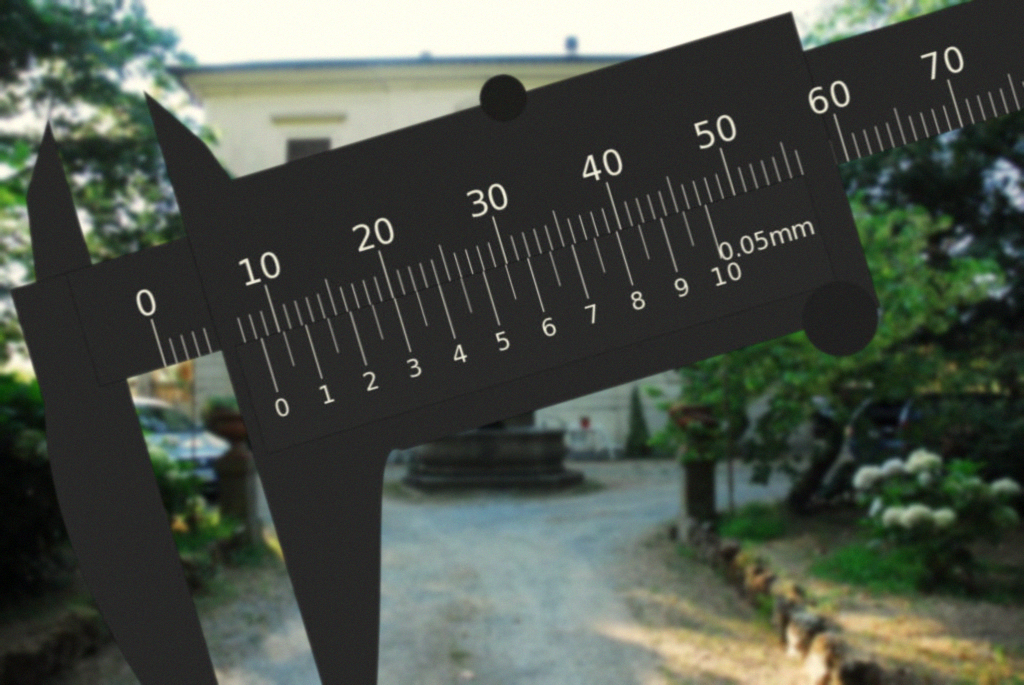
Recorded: 8.4 mm
